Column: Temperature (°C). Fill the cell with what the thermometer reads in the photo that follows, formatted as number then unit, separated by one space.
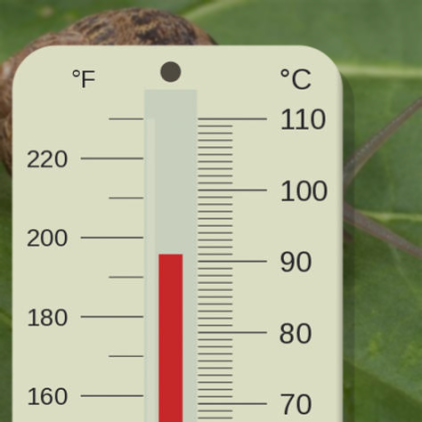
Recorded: 91 °C
